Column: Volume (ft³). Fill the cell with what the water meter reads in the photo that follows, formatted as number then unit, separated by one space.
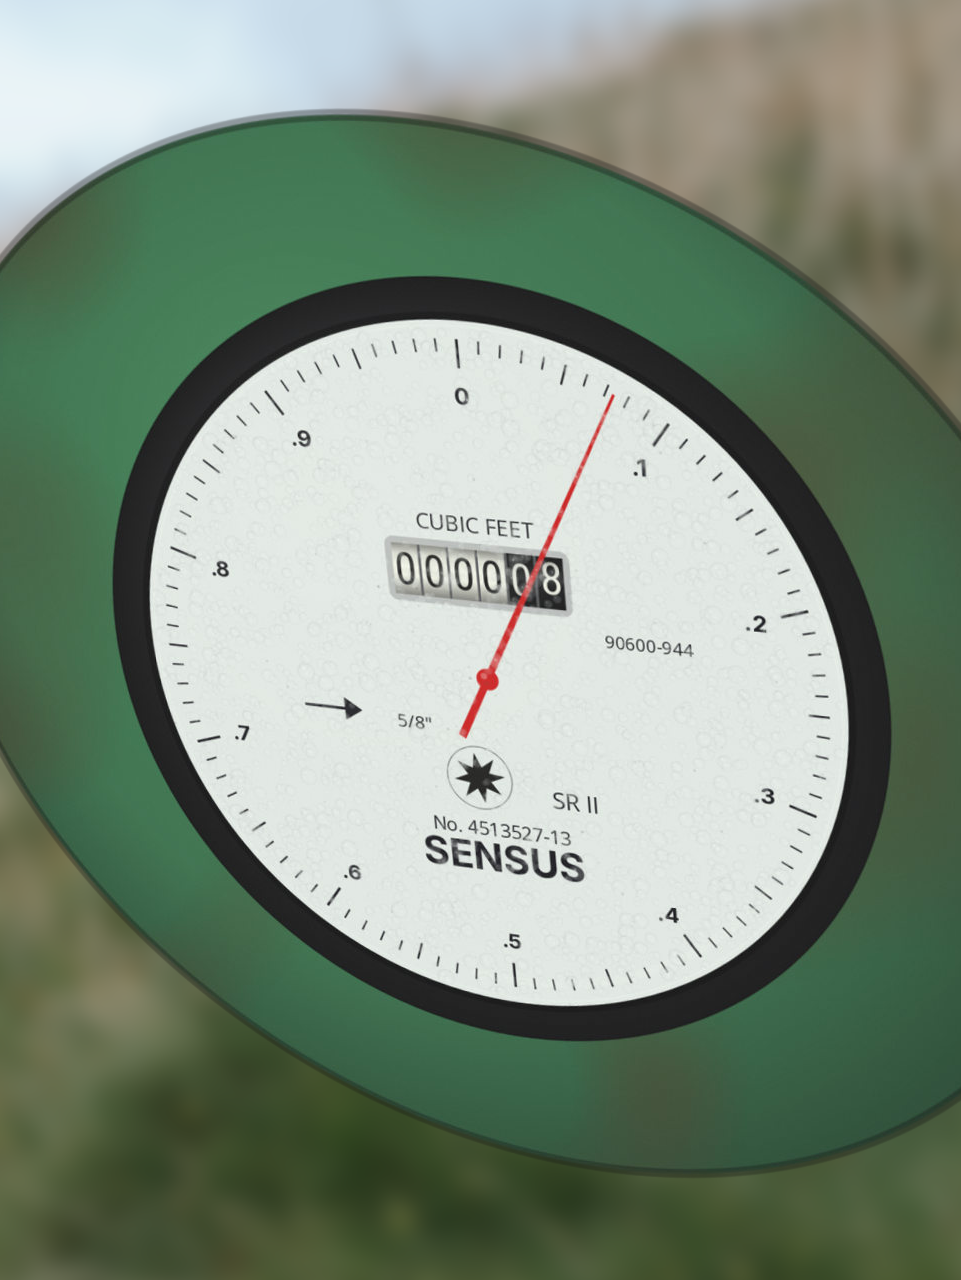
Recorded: 8.07 ft³
